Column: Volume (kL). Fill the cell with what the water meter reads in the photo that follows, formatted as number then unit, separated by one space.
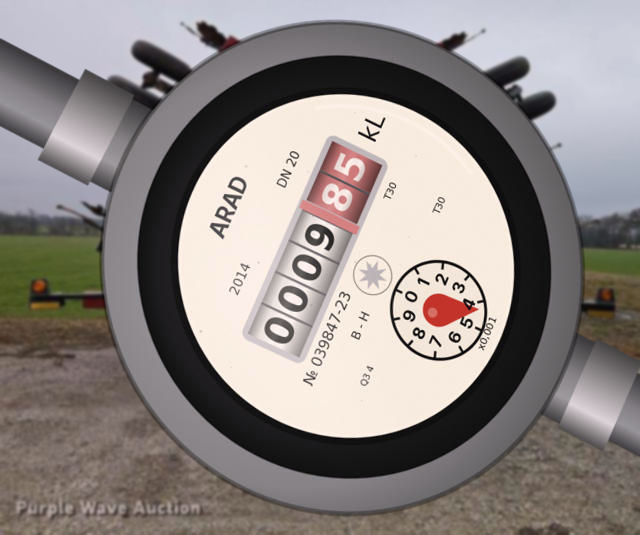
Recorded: 9.854 kL
